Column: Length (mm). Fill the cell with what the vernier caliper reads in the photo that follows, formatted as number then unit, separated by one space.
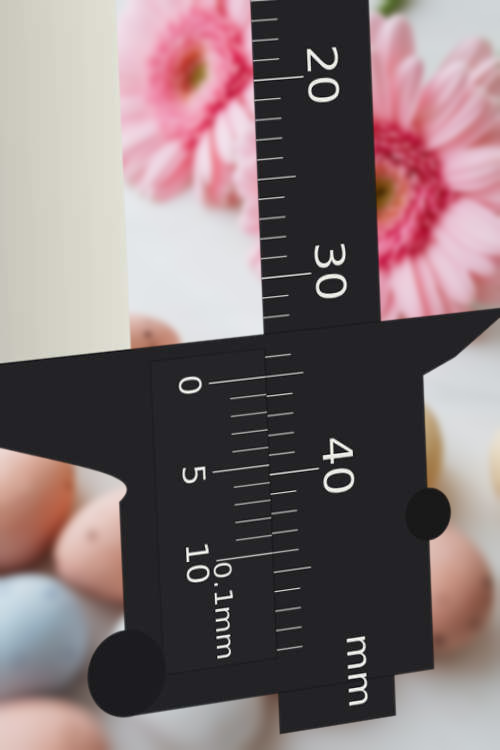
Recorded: 35.0 mm
